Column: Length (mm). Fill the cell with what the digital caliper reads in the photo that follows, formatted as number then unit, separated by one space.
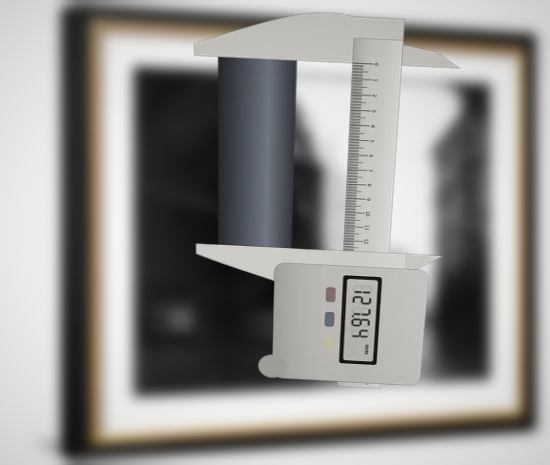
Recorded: 127.64 mm
